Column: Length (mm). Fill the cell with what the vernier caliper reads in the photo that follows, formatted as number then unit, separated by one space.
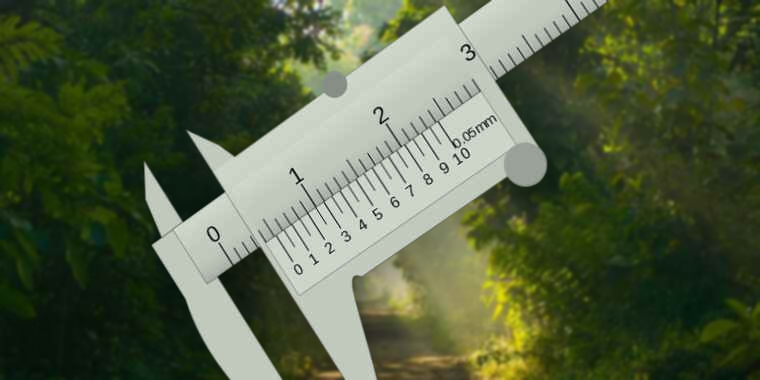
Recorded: 5.2 mm
